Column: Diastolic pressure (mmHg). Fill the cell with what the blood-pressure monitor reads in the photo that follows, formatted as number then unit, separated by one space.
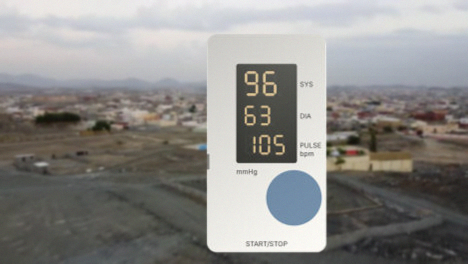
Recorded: 63 mmHg
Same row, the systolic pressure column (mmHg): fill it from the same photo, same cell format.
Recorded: 96 mmHg
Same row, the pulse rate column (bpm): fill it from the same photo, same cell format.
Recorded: 105 bpm
